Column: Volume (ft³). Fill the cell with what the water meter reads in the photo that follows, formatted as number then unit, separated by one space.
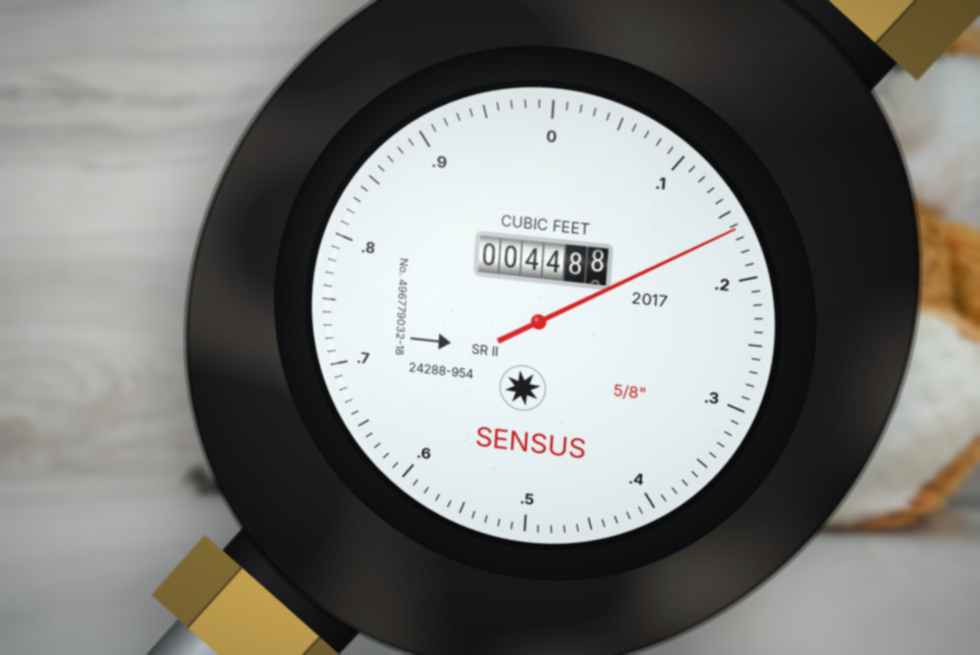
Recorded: 4488.16 ft³
